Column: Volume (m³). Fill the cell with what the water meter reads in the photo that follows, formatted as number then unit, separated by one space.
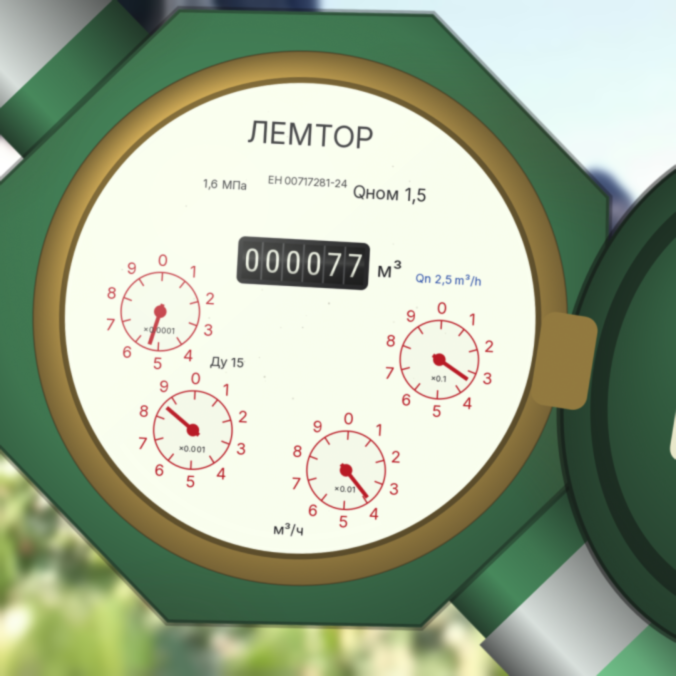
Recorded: 77.3385 m³
